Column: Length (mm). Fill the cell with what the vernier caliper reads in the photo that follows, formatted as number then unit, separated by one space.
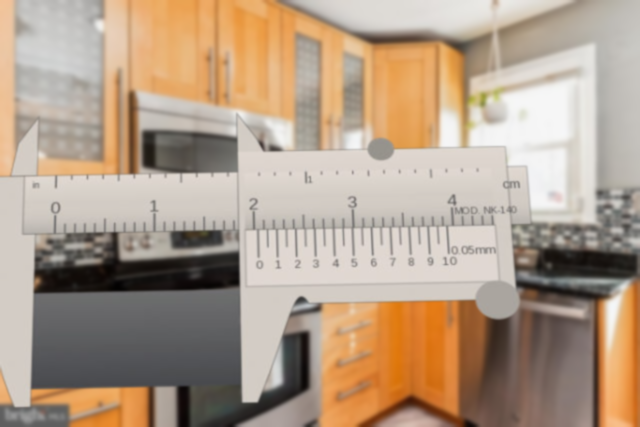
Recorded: 20.4 mm
